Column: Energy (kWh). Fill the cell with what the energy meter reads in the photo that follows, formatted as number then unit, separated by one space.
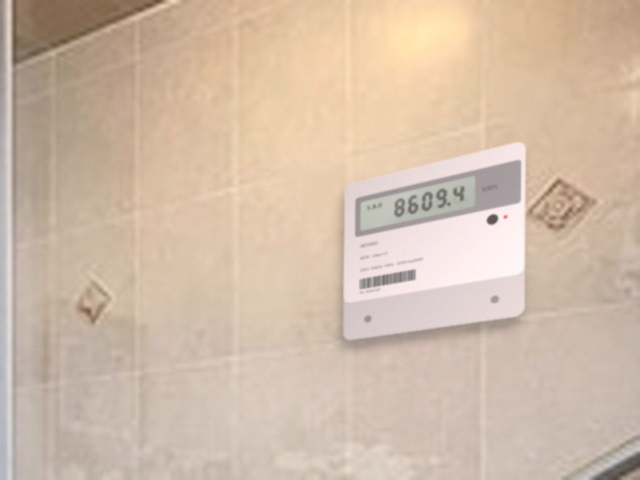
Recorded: 8609.4 kWh
